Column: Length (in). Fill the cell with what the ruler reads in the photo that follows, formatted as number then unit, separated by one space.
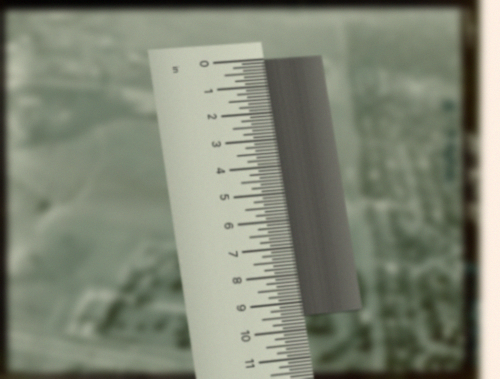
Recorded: 9.5 in
